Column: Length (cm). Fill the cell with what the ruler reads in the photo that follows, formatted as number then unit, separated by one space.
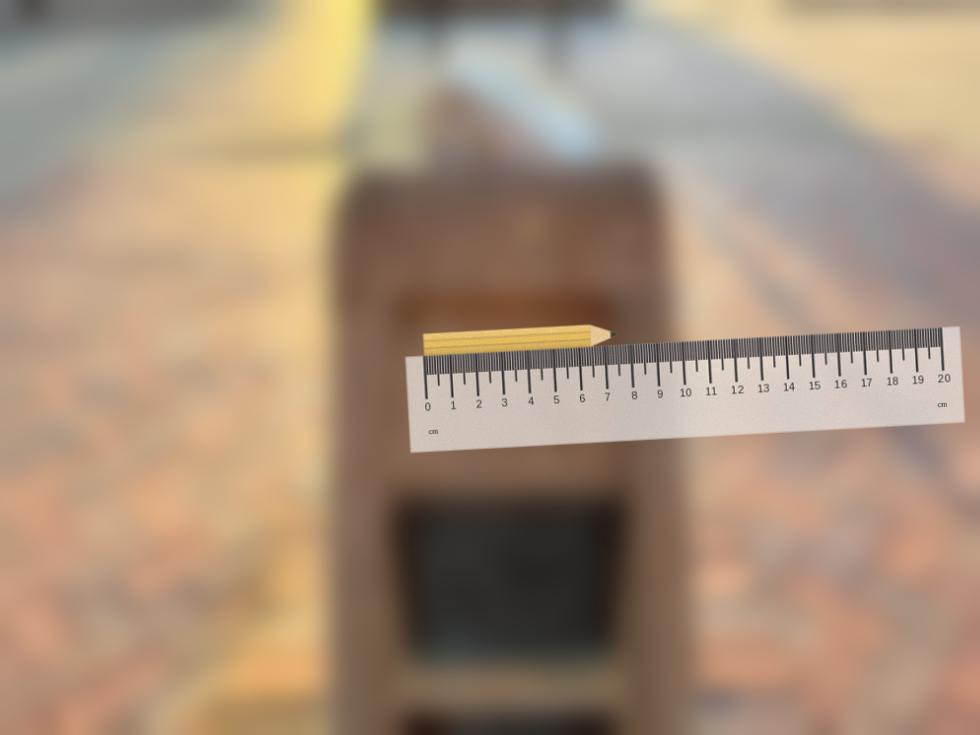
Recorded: 7.5 cm
